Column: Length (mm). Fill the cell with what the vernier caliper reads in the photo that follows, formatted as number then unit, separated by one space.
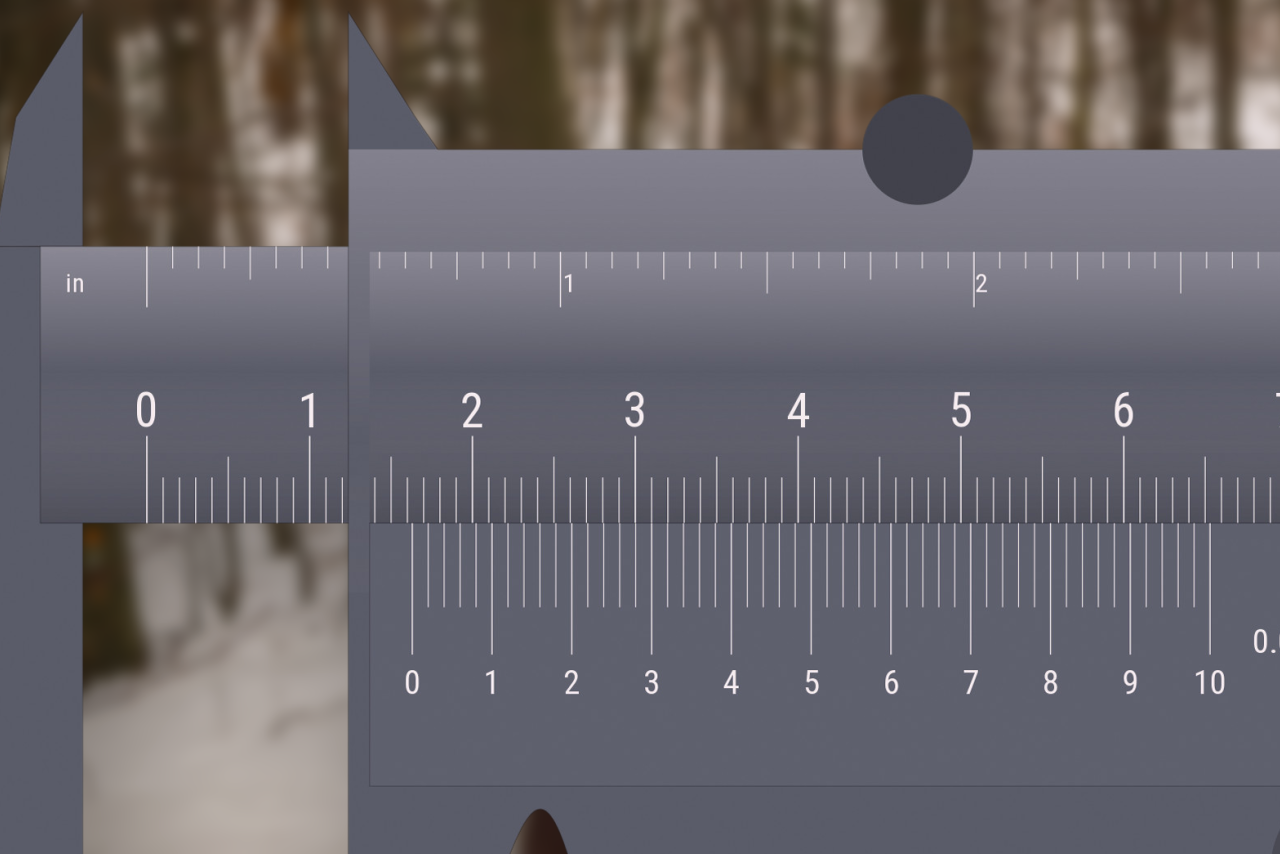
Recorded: 16.3 mm
